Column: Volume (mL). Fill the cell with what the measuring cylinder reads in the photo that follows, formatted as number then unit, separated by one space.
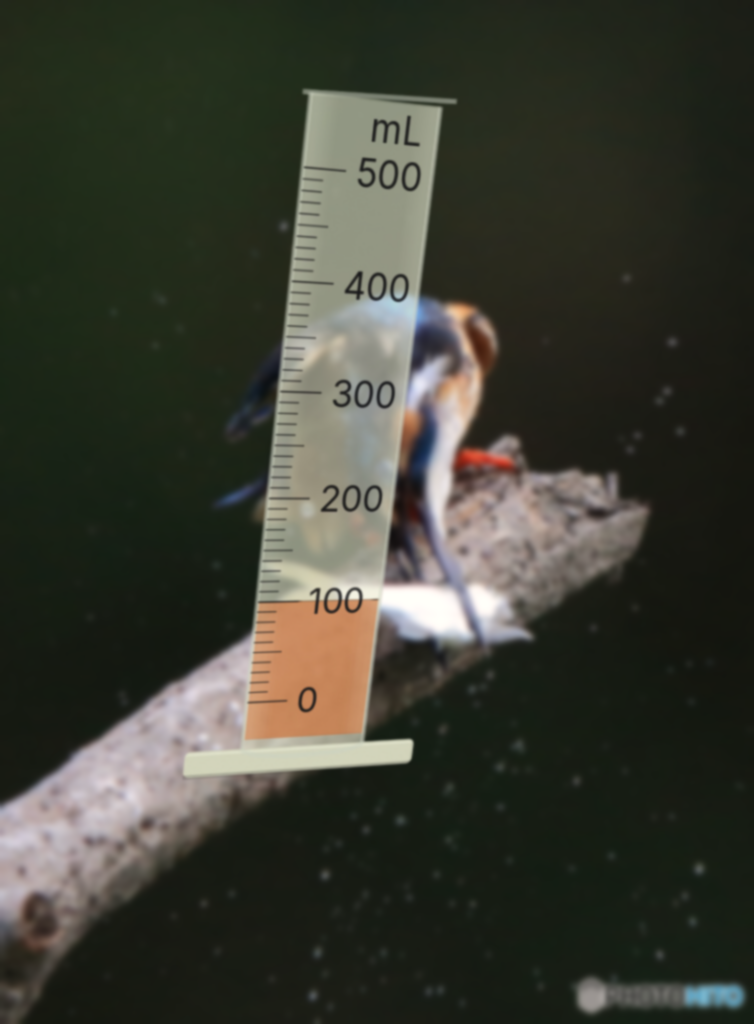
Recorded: 100 mL
